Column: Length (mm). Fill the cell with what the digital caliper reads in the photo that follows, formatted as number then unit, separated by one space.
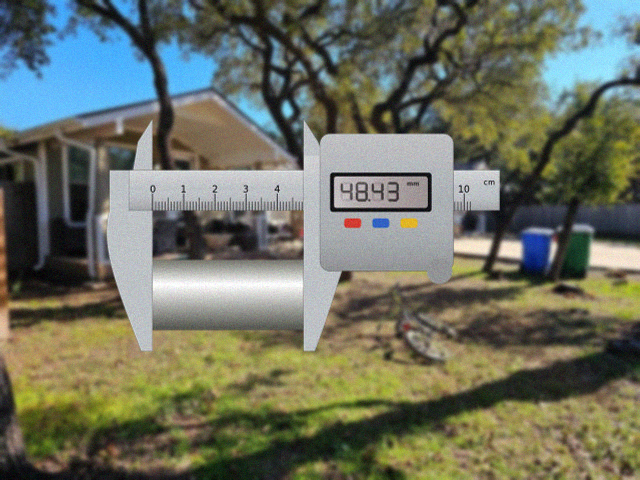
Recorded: 48.43 mm
